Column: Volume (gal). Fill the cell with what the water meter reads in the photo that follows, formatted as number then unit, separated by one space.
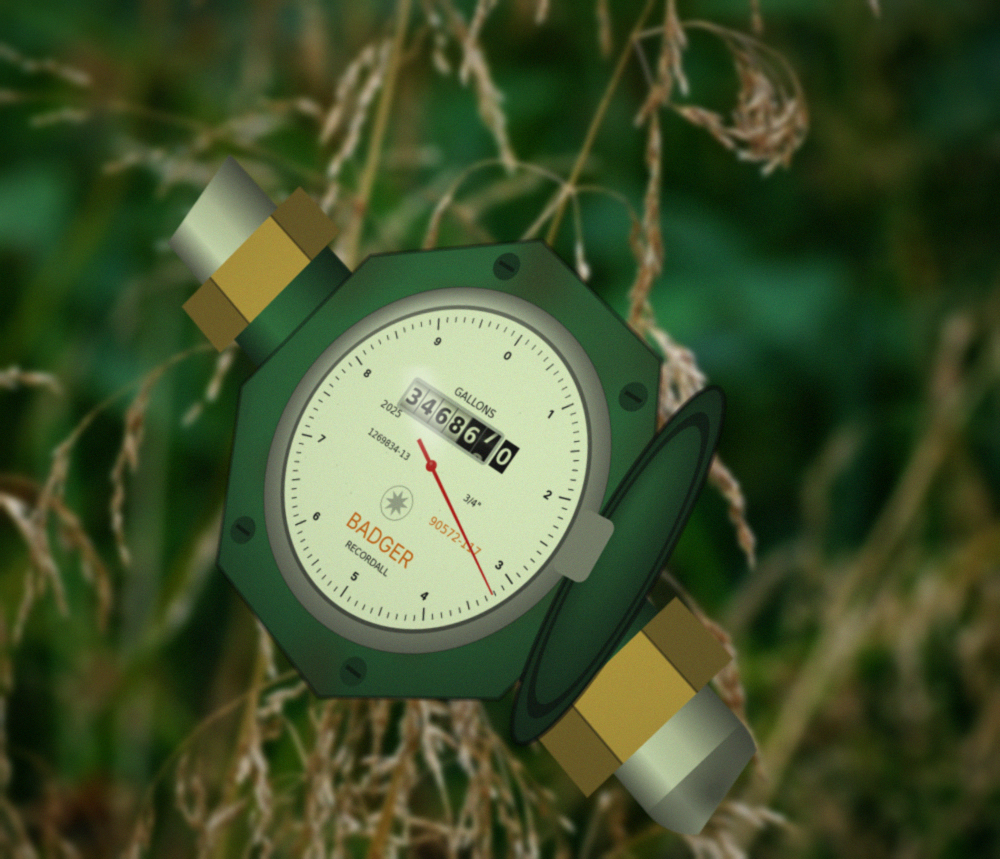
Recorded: 3468673.2 gal
